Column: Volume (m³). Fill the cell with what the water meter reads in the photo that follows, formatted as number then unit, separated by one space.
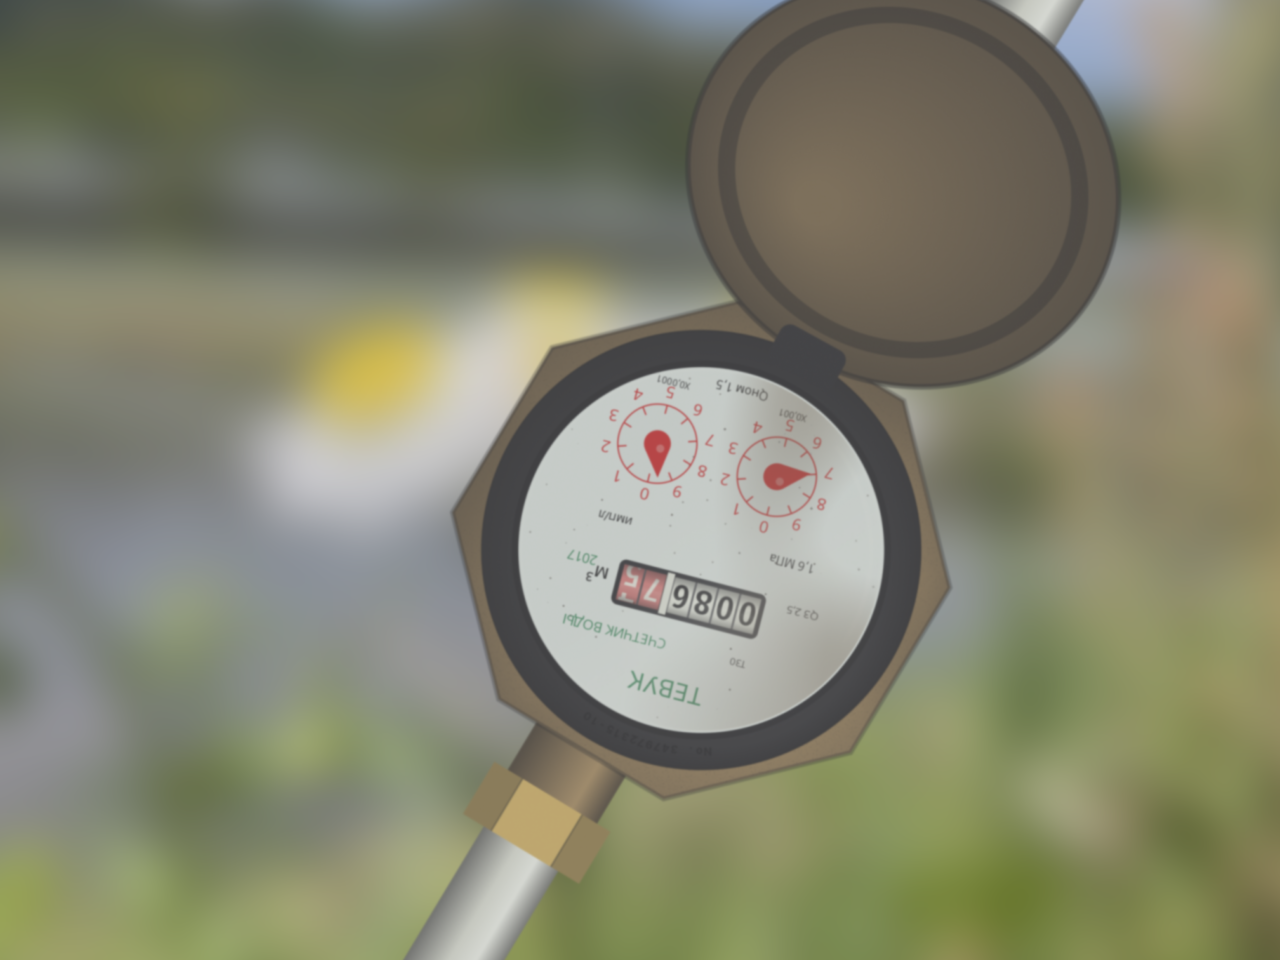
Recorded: 86.7469 m³
